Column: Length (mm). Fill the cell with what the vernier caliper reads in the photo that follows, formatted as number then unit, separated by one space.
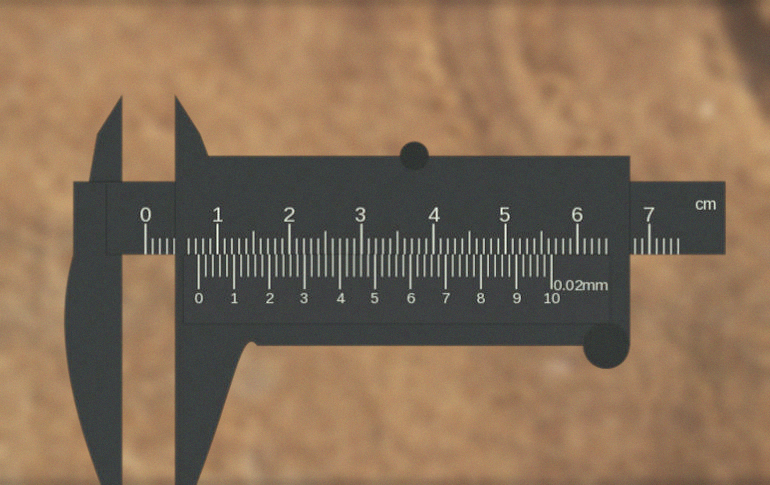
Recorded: 7.4 mm
